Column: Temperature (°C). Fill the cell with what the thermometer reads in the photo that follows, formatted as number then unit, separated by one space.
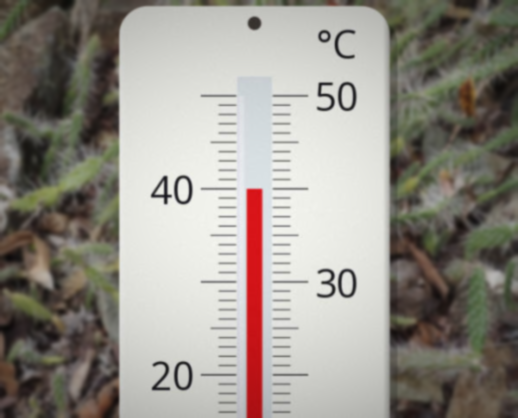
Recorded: 40 °C
